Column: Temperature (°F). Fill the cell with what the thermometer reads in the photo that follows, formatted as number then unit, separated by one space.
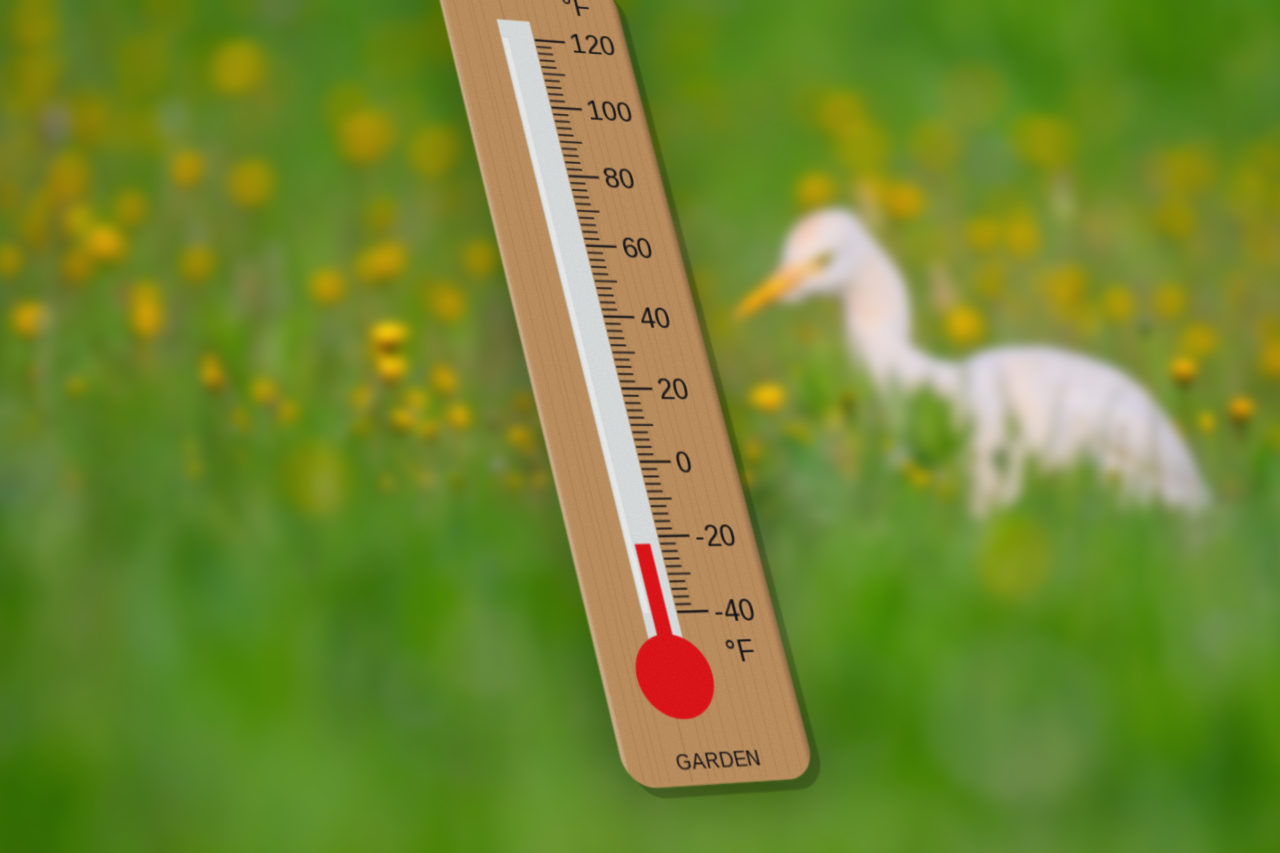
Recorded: -22 °F
